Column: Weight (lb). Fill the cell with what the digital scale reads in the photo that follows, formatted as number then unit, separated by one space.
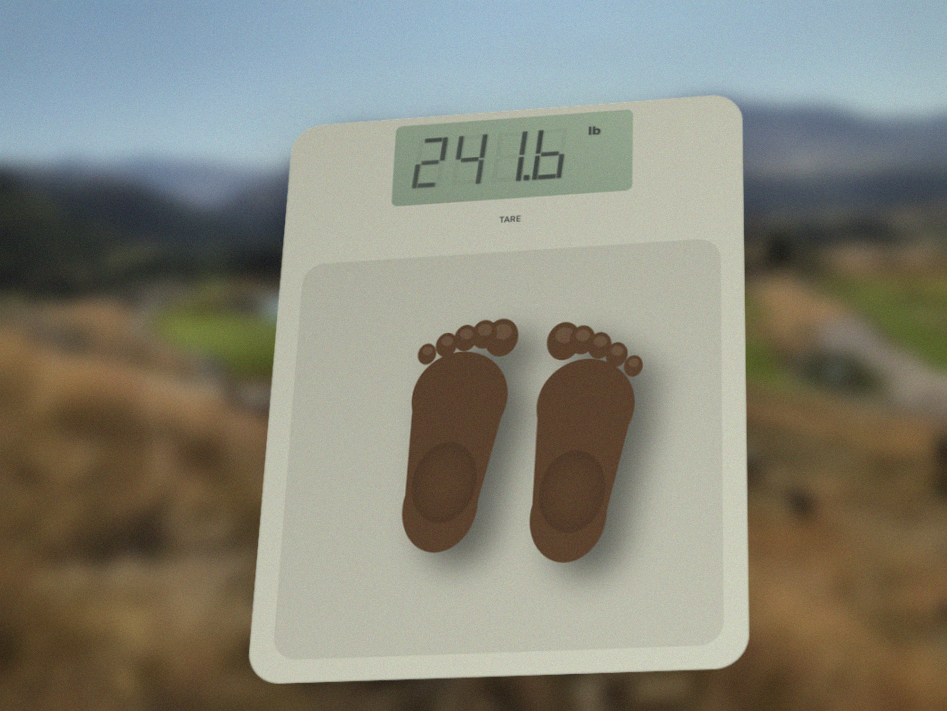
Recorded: 241.6 lb
